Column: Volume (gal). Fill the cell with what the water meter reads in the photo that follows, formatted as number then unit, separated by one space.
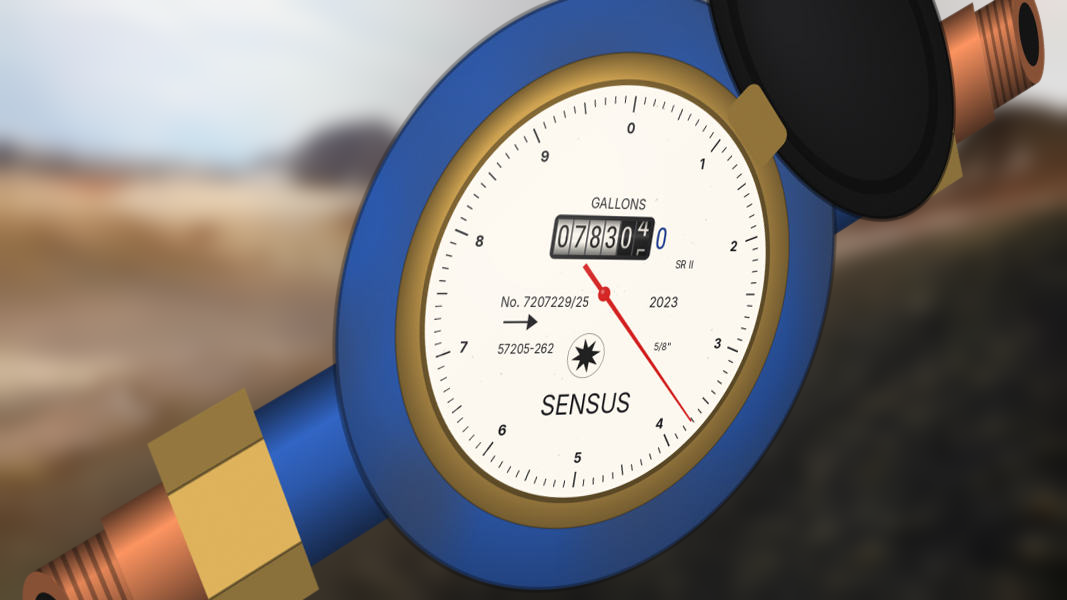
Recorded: 783043.7 gal
